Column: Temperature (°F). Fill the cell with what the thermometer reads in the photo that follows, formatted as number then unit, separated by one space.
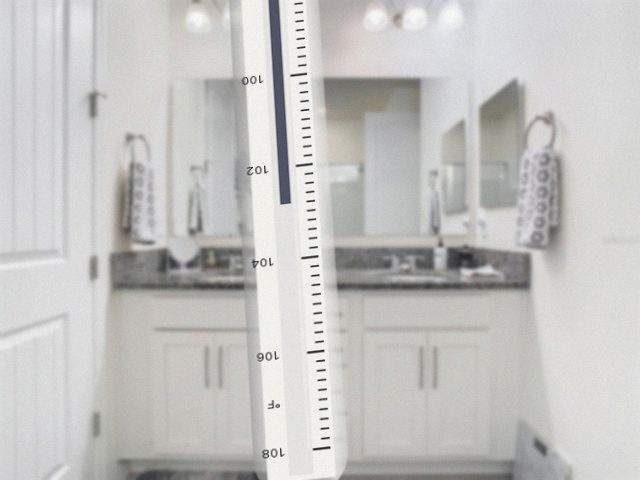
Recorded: 102.8 °F
